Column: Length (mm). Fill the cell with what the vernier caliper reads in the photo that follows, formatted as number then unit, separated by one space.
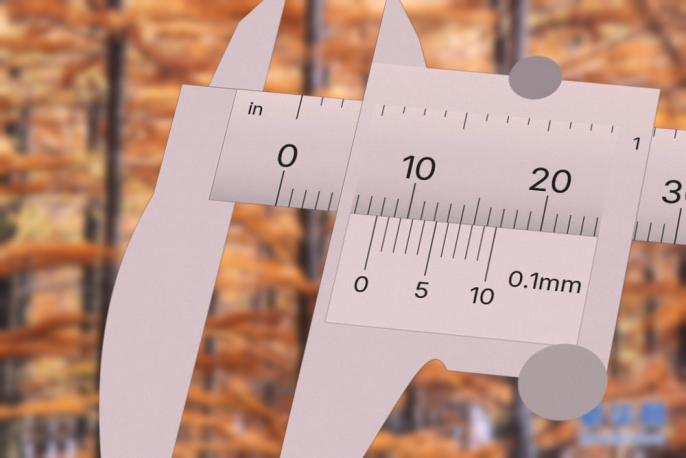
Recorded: 7.7 mm
